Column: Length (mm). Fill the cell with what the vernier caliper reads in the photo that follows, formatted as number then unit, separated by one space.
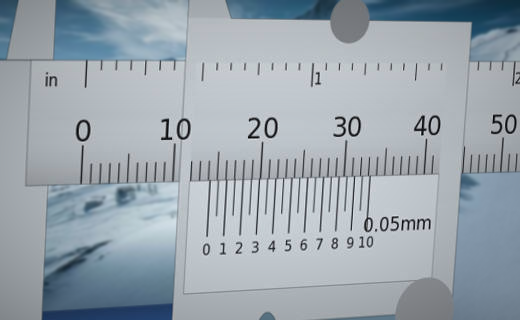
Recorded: 14.2 mm
